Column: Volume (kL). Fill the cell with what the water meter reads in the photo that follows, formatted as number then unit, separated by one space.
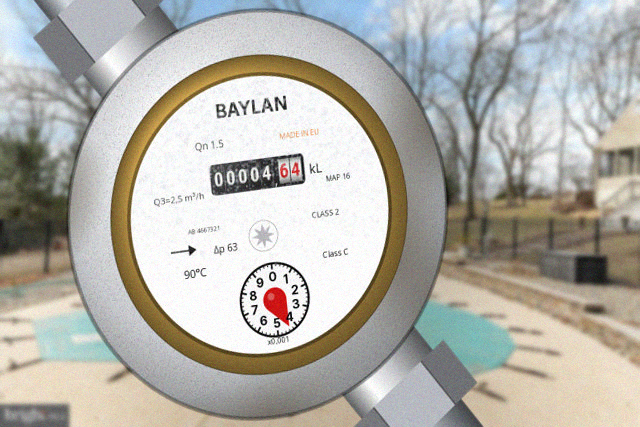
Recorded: 4.644 kL
